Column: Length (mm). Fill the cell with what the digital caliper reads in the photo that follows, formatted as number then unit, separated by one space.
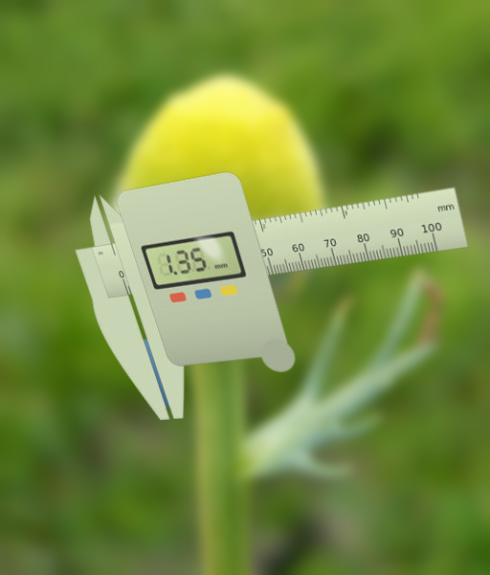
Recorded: 1.35 mm
